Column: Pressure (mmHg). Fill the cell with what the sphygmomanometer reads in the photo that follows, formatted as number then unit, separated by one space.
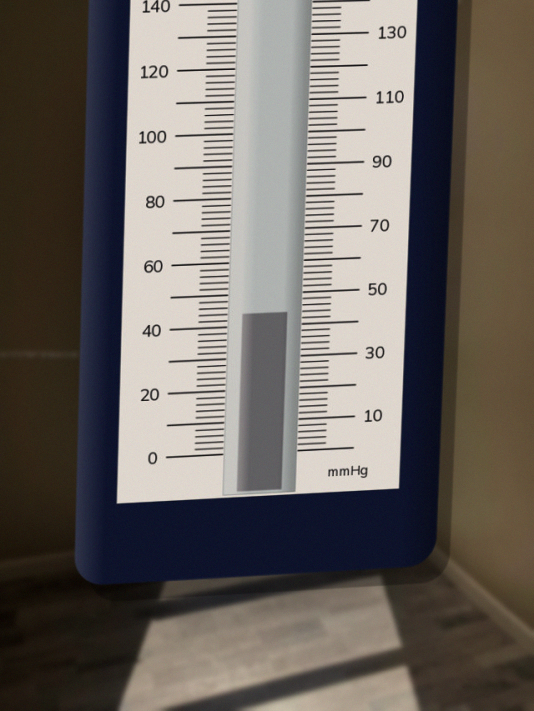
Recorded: 44 mmHg
